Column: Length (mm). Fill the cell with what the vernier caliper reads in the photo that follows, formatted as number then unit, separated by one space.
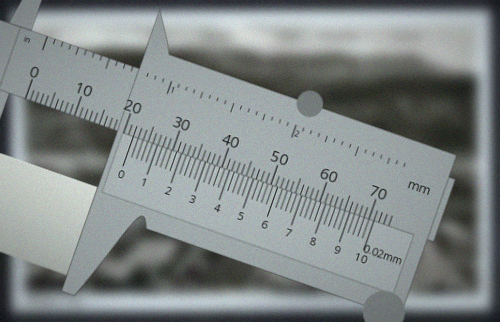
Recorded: 22.0 mm
